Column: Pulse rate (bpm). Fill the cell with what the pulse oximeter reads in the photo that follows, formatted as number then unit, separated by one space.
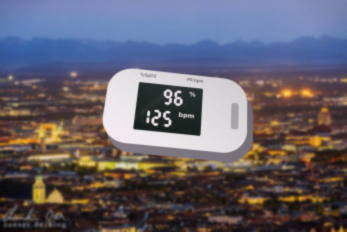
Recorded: 125 bpm
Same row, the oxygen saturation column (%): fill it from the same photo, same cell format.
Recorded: 96 %
